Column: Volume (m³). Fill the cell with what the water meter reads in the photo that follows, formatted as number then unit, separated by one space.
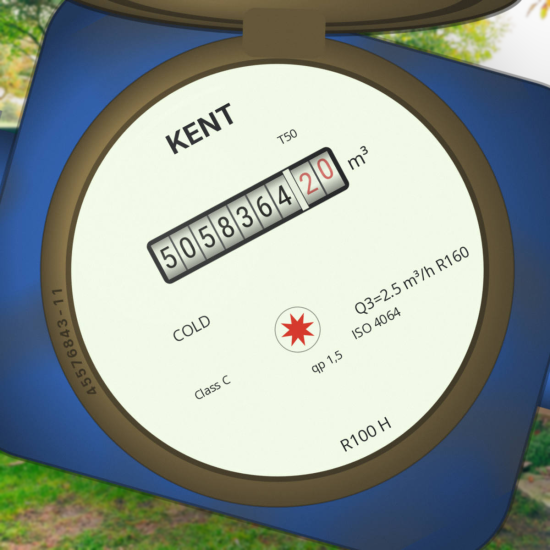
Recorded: 5058364.20 m³
